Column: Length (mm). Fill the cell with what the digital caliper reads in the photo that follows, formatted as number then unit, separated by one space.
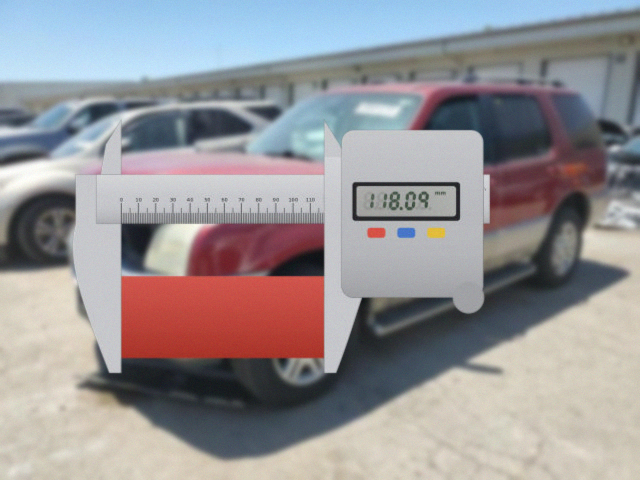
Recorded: 118.09 mm
